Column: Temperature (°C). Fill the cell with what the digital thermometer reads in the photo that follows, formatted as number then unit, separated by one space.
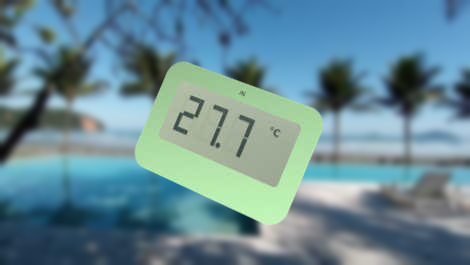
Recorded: 27.7 °C
